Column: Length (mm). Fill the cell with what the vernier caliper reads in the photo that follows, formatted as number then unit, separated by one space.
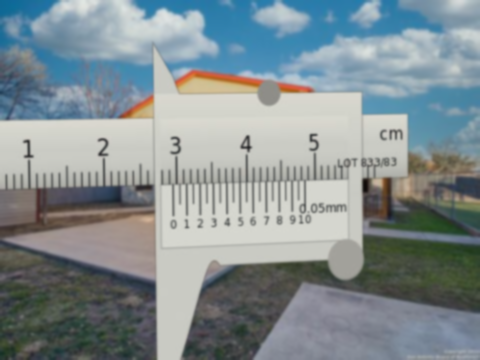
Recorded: 29.5 mm
